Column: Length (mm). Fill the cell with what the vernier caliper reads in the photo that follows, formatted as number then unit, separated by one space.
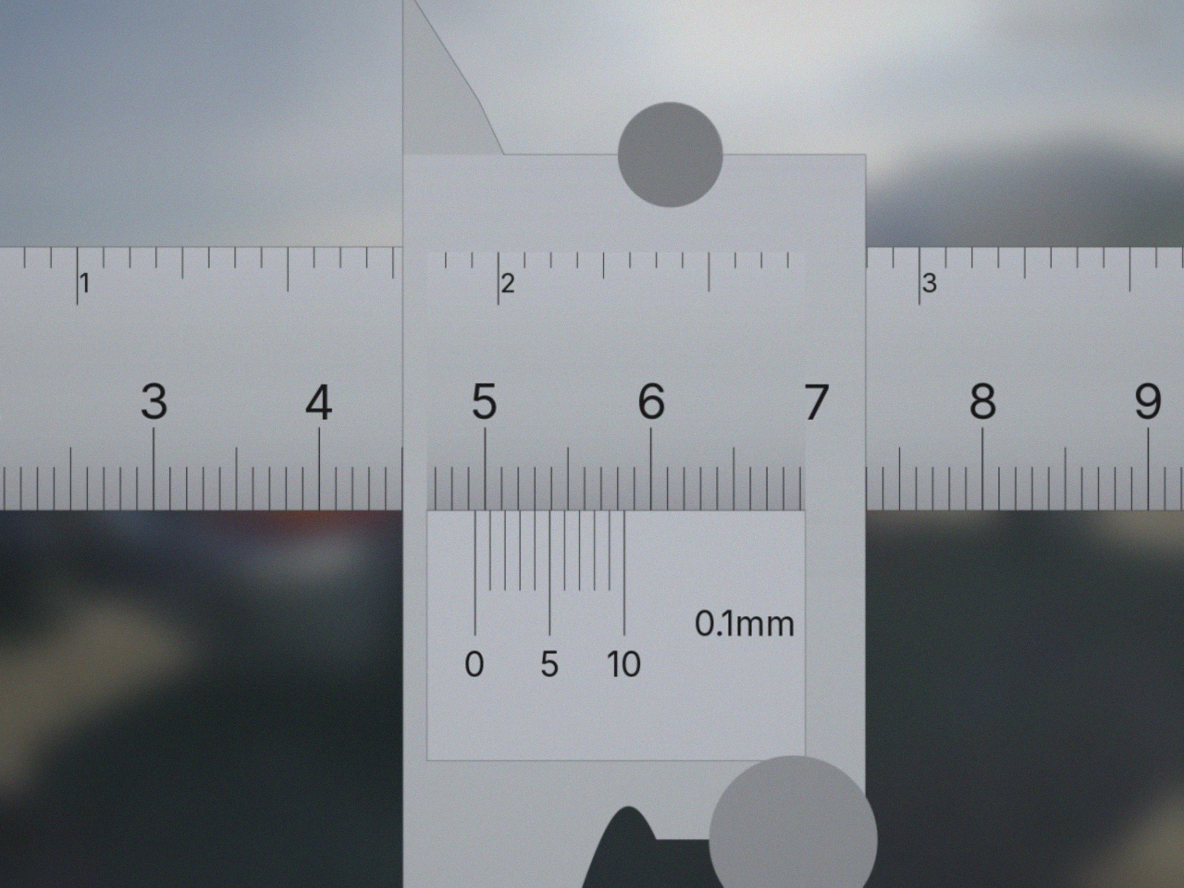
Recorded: 49.4 mm
